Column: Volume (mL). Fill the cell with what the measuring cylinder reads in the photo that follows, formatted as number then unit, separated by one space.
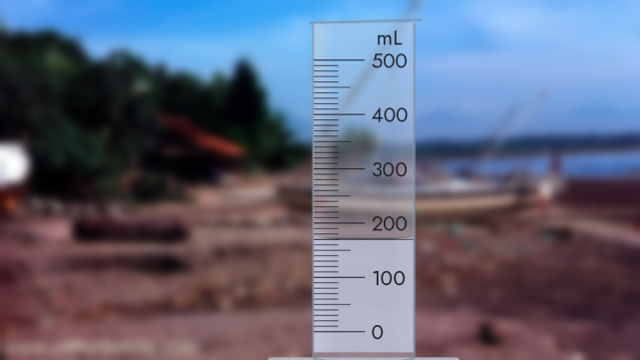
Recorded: 170 mL
